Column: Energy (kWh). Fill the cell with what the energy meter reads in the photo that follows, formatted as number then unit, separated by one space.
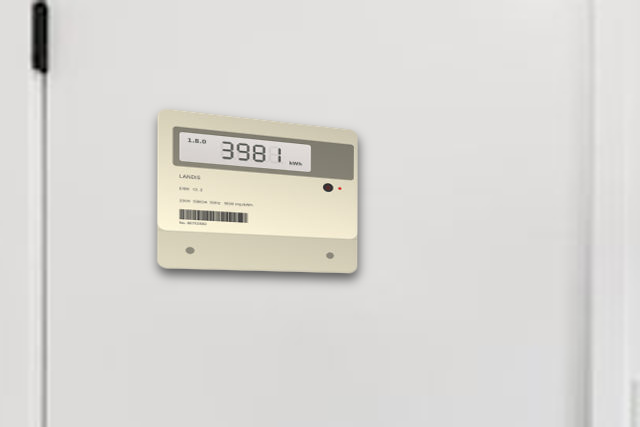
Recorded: 3981 kWh
